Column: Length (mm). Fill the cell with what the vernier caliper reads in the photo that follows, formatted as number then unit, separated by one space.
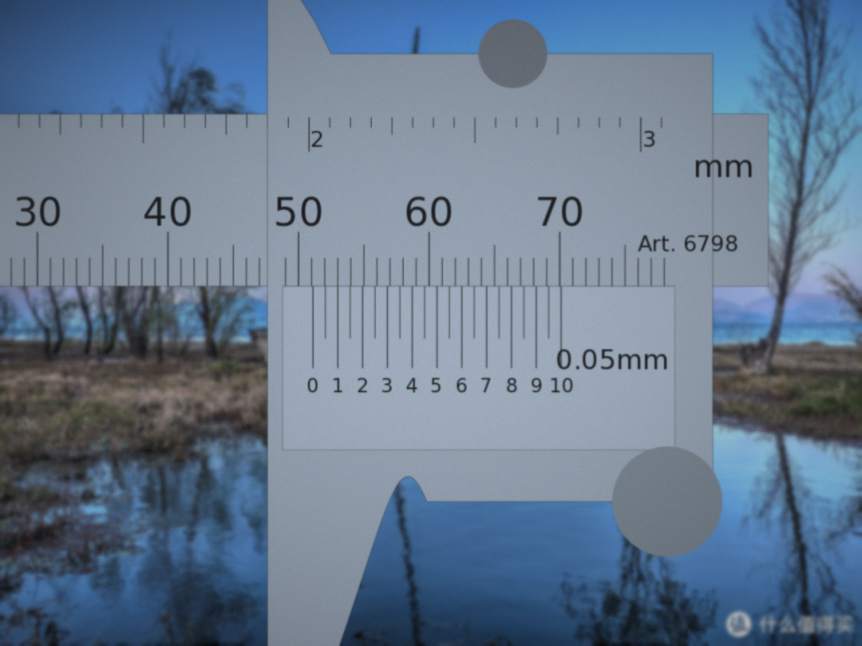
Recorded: 51.1 mm
